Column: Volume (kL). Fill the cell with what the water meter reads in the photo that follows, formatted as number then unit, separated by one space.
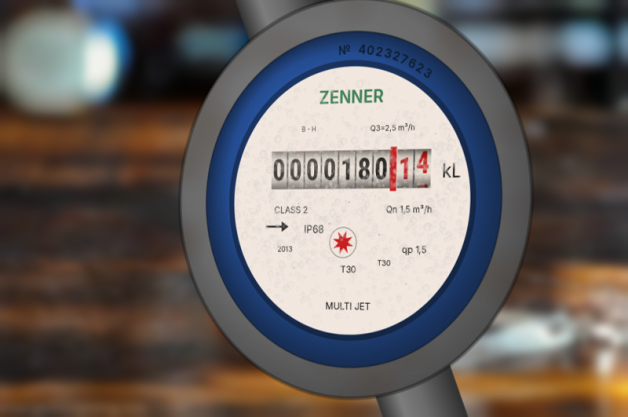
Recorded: 180.14 kL
